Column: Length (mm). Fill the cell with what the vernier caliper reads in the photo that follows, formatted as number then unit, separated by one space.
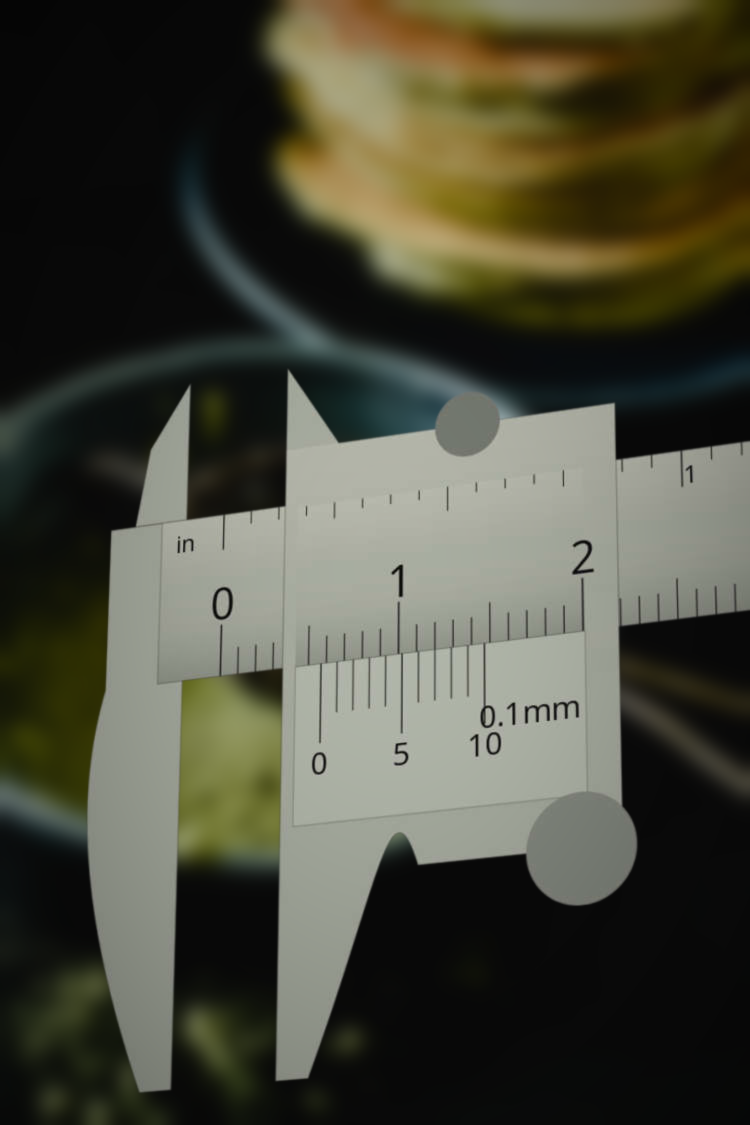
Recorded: 5.7 mm
